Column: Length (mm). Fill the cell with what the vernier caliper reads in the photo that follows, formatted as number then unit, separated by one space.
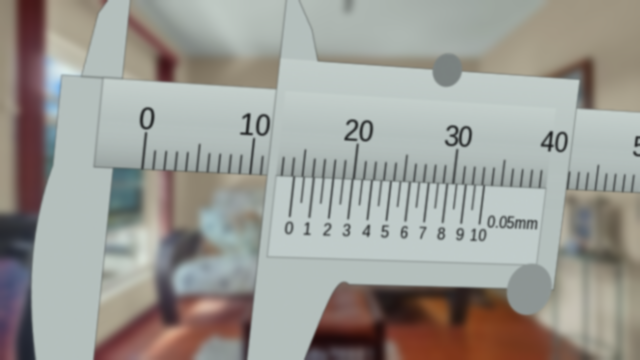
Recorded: 14.2 mm
